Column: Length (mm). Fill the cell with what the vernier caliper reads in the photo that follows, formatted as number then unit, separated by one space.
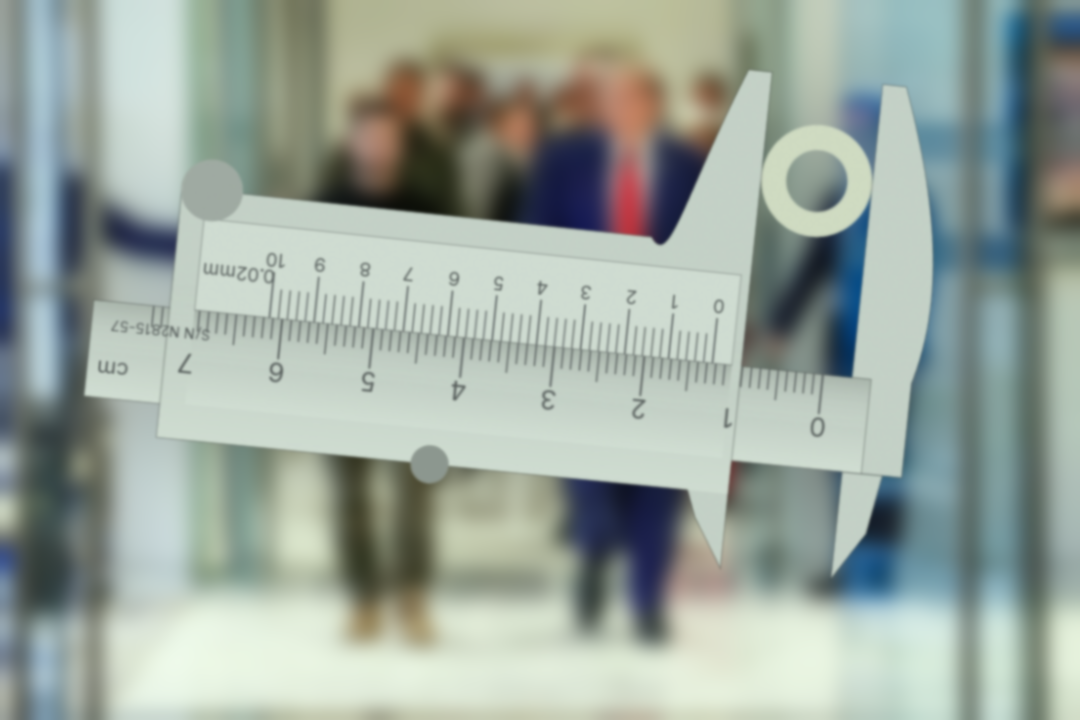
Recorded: 12.4 mm
